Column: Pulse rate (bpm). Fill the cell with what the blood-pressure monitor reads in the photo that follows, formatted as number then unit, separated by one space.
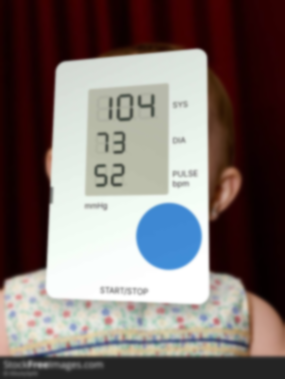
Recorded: 52 bpm
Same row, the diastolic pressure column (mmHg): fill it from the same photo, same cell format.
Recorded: 73 mmHg
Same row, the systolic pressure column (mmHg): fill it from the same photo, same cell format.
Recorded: 104 mmHg
